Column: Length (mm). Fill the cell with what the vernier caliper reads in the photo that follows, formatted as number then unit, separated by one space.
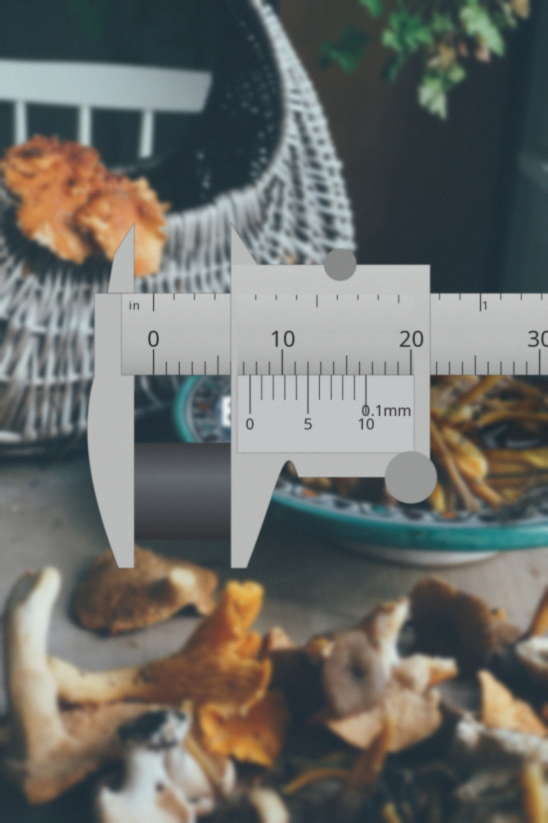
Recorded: 7.5 mm
